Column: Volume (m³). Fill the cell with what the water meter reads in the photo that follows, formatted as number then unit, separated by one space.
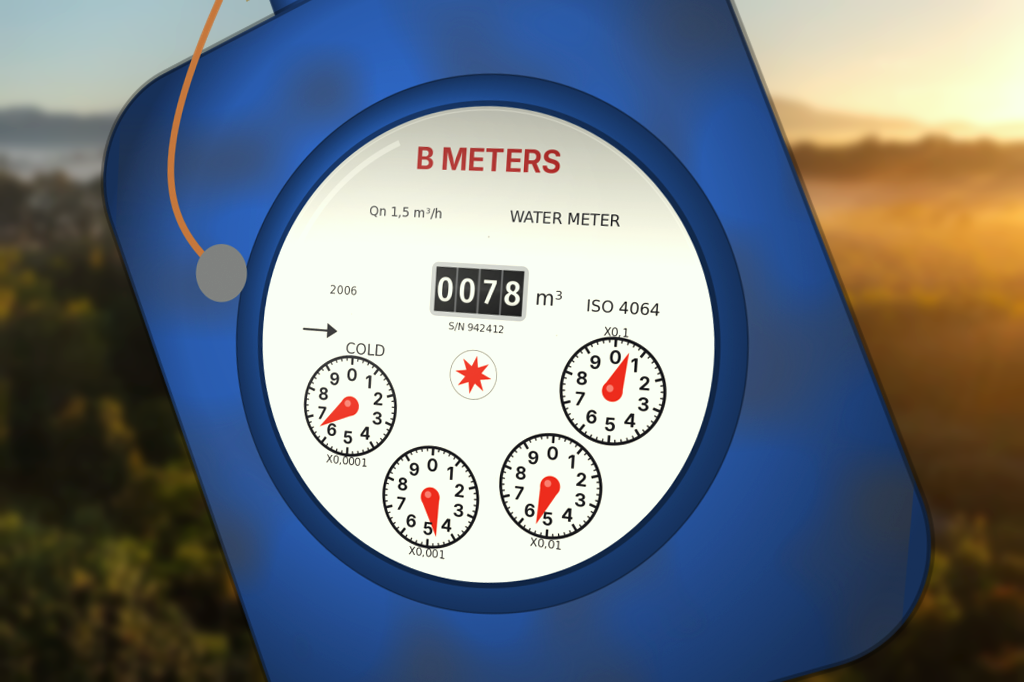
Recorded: 78.0546 m³
